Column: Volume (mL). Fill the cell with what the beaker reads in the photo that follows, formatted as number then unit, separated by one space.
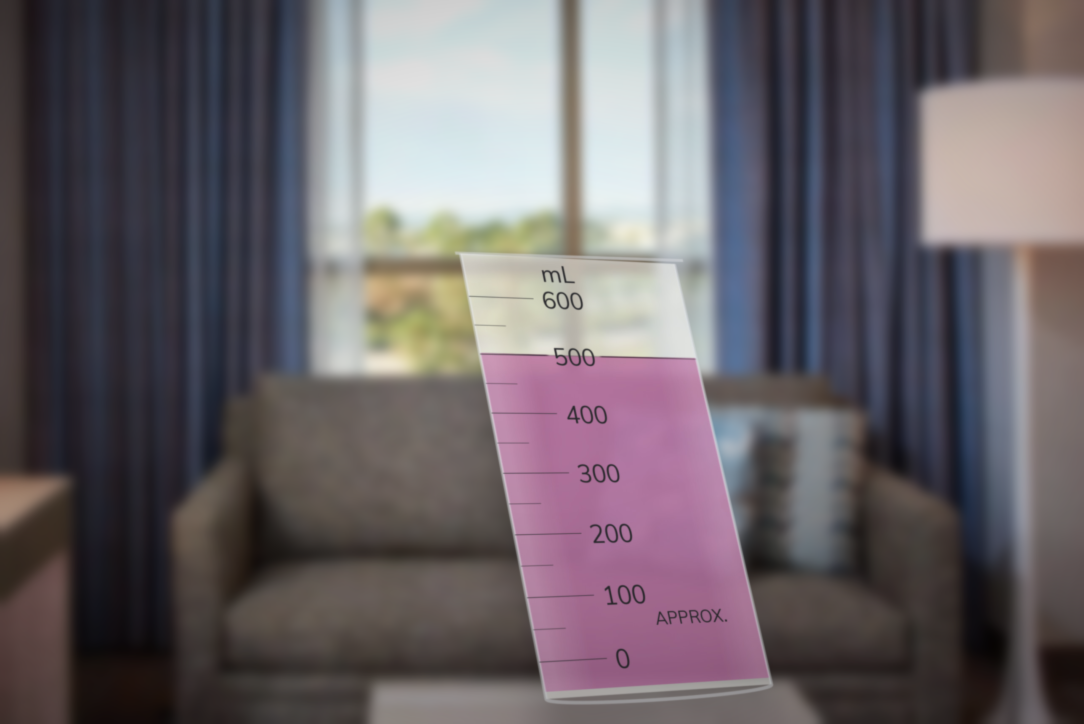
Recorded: 500 mL
